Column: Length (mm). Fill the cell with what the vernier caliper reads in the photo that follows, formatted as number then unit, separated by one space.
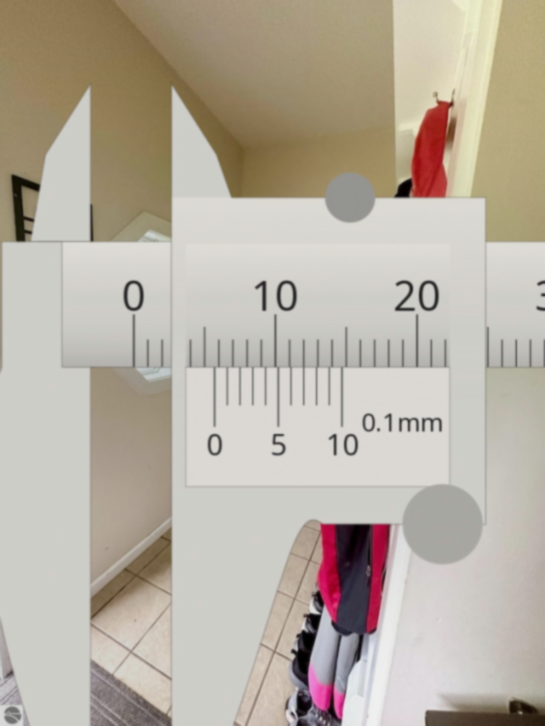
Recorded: 5.7 mm
